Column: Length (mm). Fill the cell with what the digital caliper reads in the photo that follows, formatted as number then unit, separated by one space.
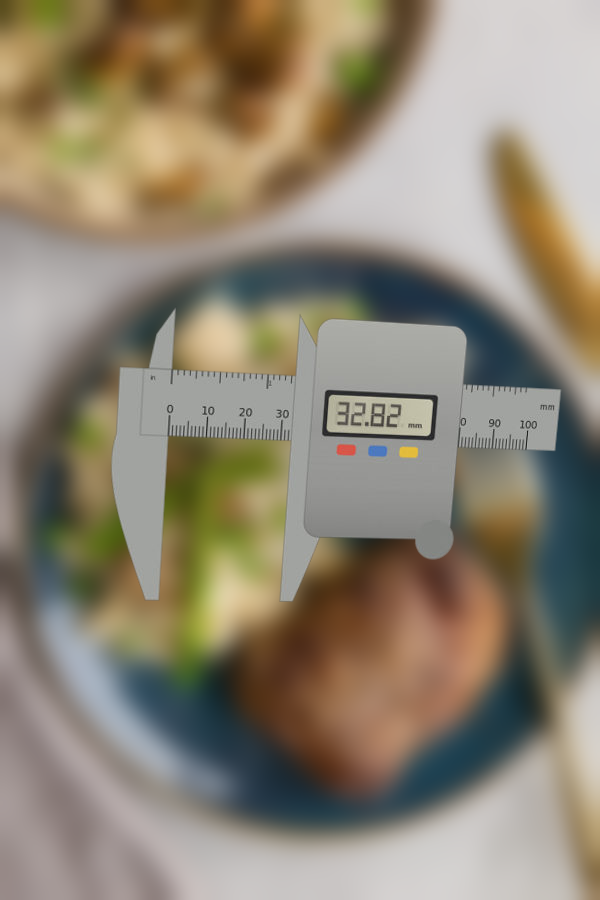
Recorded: 32.82 mm
